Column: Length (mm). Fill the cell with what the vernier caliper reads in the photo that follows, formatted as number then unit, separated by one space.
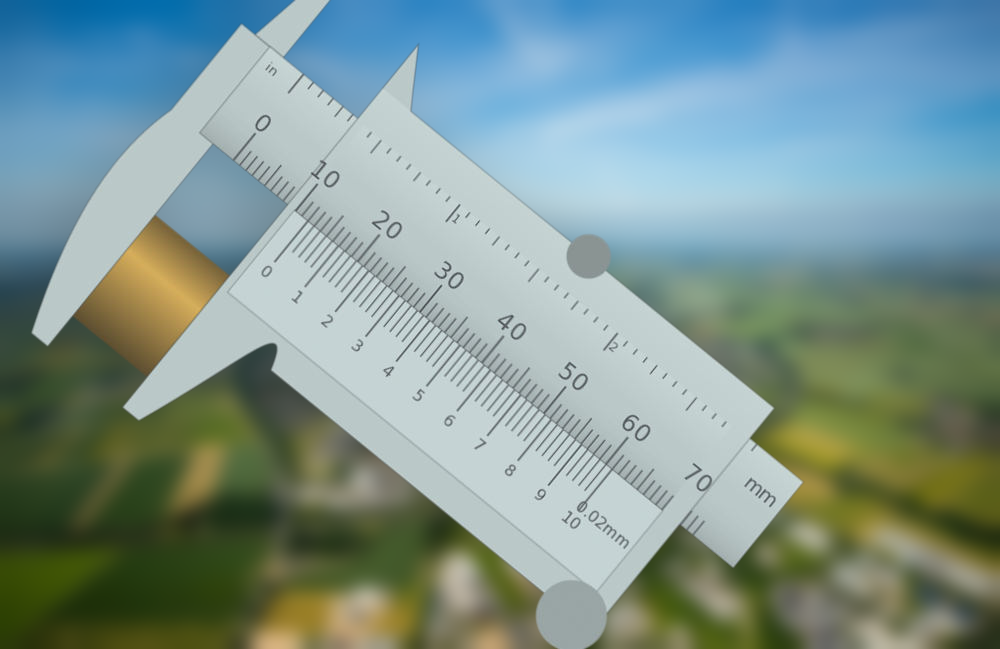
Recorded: 12.0 mm
